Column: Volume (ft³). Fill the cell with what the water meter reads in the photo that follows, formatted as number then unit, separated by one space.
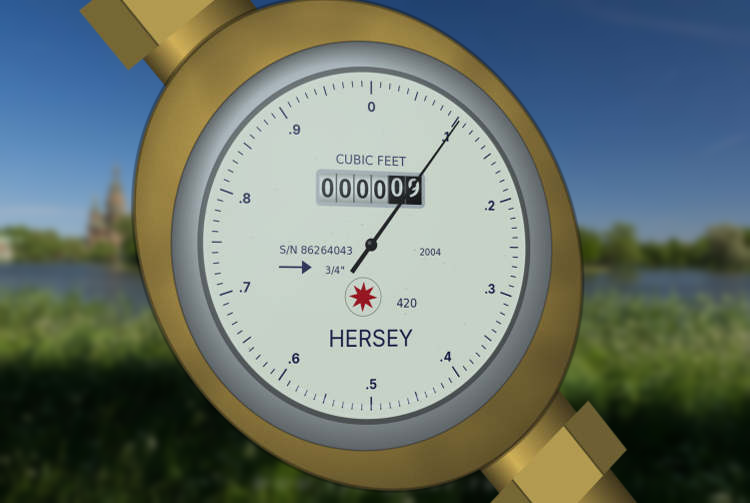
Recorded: 9.10 ft³
